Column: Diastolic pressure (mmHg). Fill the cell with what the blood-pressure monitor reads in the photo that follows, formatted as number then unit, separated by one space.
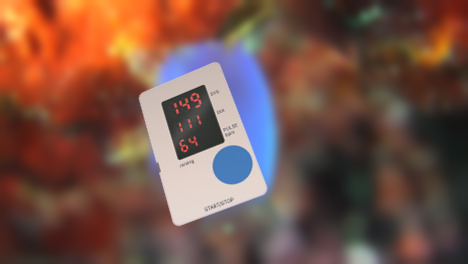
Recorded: 111 mmHg
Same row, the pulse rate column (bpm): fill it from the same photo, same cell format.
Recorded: 64 bpm
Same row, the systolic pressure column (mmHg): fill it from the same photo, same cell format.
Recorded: 149 mmHg
